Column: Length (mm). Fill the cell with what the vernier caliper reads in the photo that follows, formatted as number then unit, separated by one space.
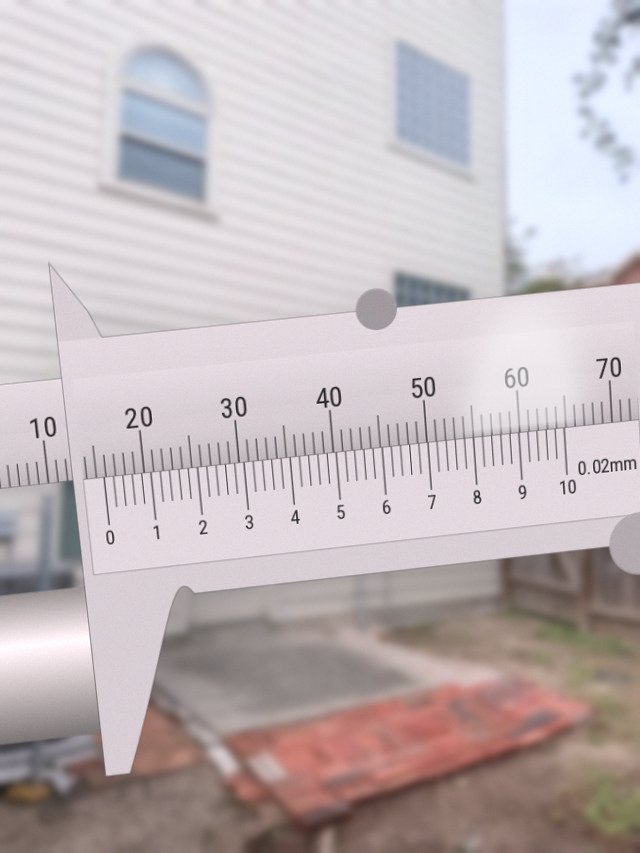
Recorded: 15.8 mm
